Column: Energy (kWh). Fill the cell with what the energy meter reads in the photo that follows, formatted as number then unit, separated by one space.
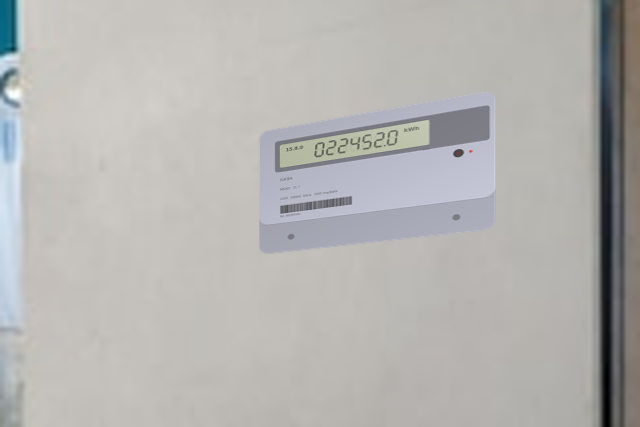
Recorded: 22452.0 kWh
